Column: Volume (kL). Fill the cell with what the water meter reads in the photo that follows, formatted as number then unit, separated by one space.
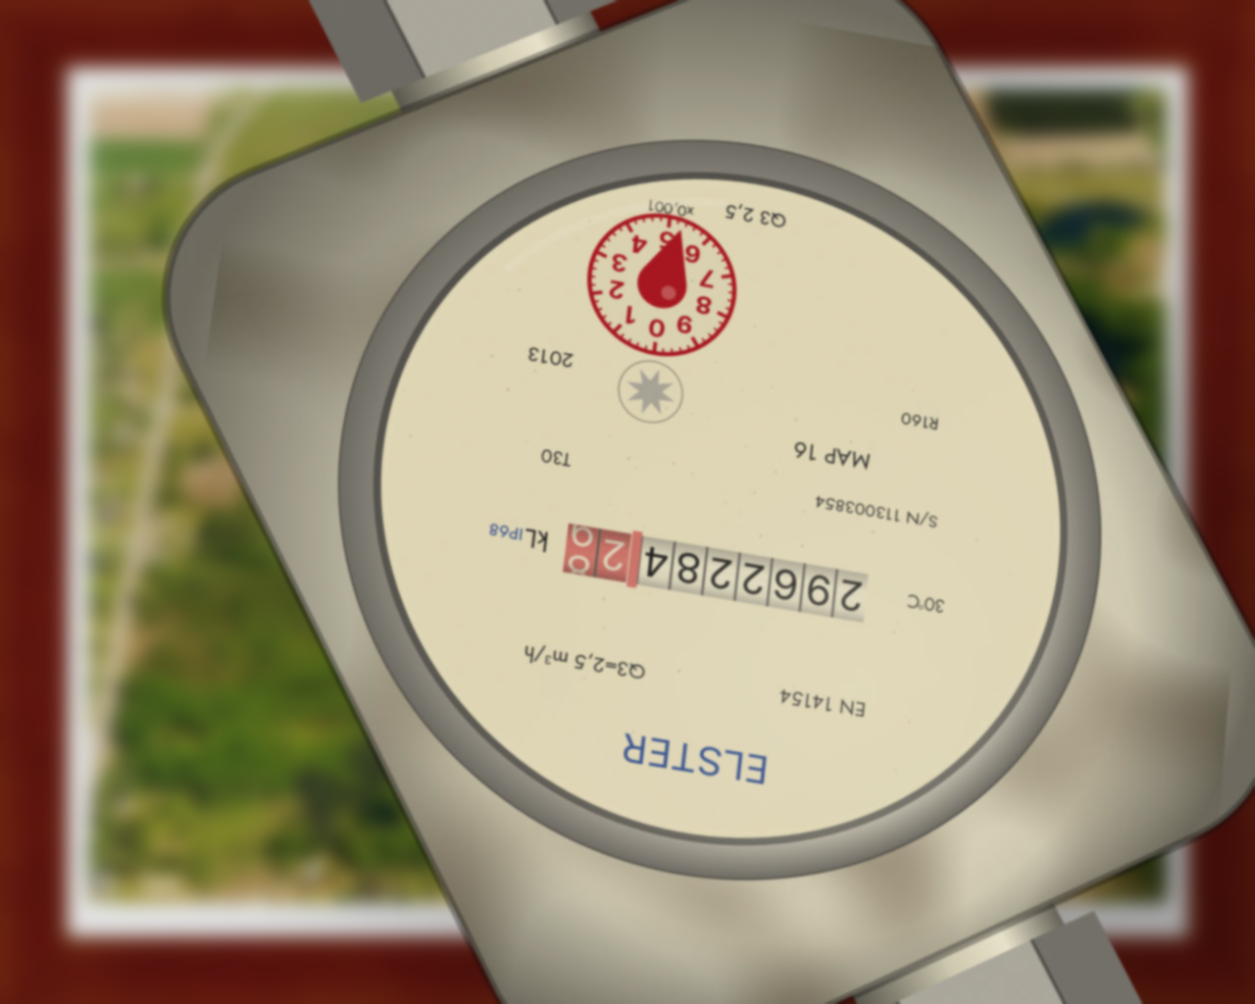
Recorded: 2962284.285 kL
